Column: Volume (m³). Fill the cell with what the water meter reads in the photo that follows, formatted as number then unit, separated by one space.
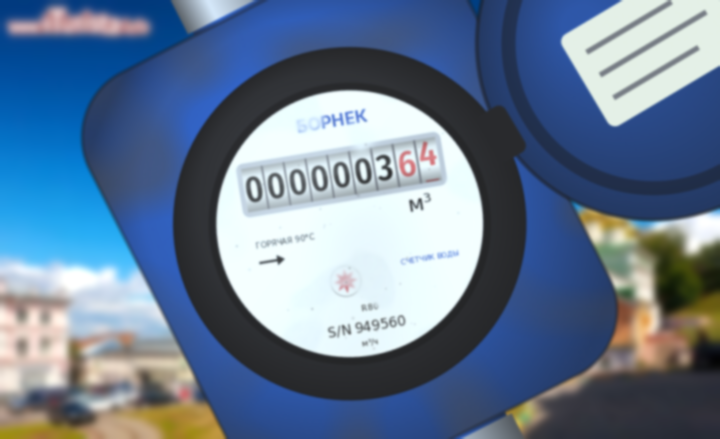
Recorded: 3.64 m³
